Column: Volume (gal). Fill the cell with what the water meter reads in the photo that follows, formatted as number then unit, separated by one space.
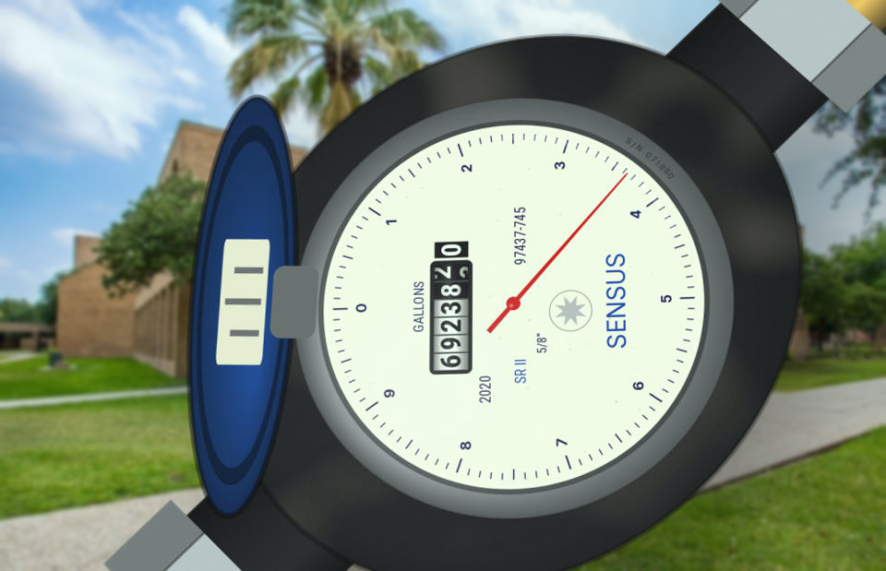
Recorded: 6923823.6 gal
